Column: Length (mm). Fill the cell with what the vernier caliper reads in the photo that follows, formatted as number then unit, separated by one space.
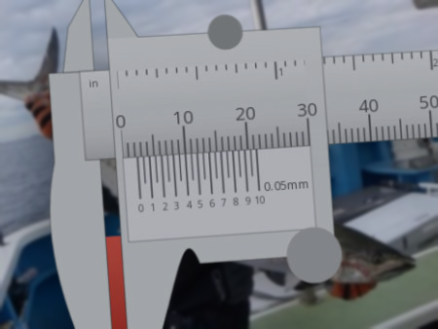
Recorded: 2.4 mm
